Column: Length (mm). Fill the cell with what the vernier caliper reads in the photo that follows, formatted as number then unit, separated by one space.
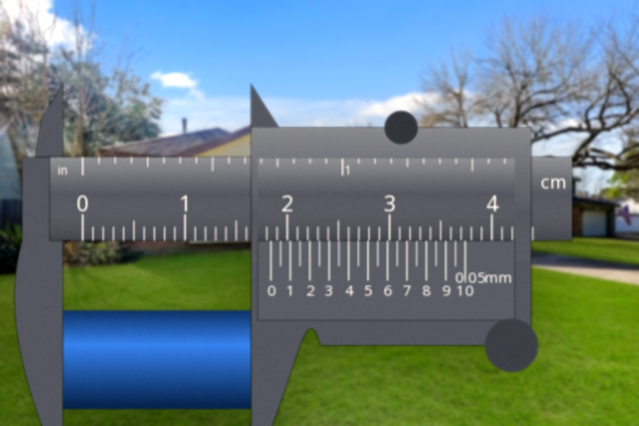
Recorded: 18.4 mm
